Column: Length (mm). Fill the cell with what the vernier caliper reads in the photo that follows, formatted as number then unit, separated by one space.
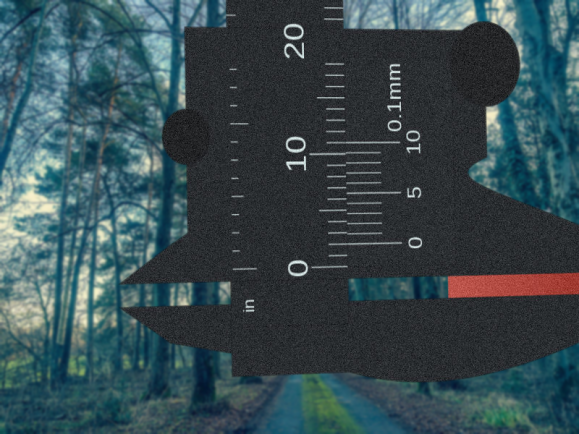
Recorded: 2.0 mm
